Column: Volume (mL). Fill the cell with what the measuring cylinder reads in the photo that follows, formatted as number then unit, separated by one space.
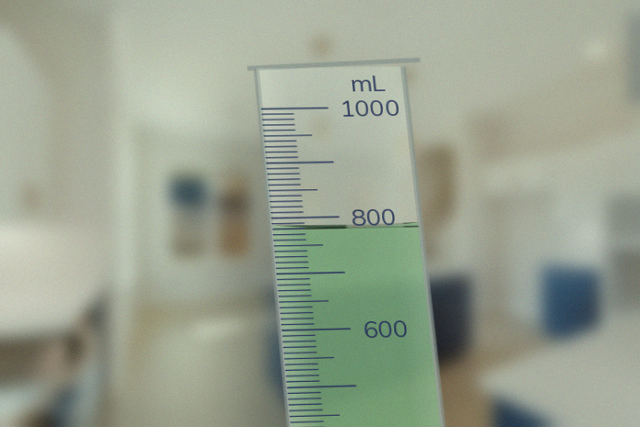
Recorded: 780 mL
